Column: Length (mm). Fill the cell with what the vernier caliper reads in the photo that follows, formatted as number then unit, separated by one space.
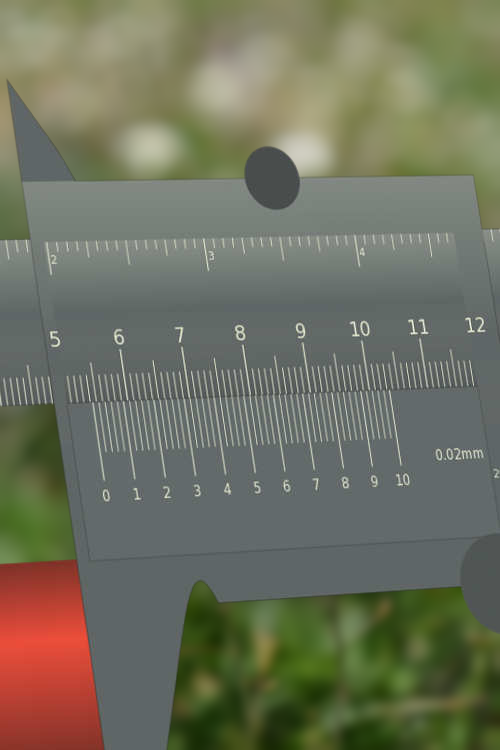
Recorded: 54.4 mm
